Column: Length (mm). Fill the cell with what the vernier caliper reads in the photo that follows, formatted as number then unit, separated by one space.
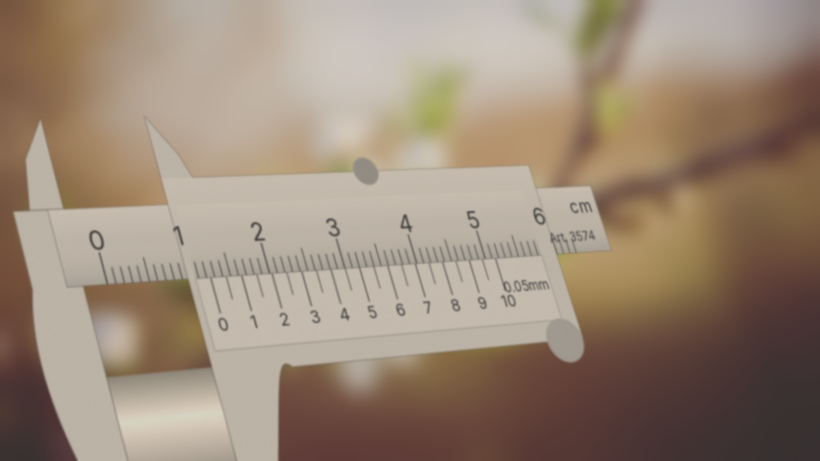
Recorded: 12.5 mm
